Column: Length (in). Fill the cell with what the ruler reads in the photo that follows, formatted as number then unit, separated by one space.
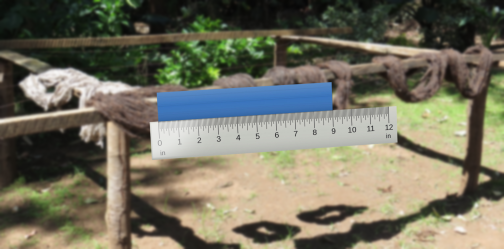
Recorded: 9 in
